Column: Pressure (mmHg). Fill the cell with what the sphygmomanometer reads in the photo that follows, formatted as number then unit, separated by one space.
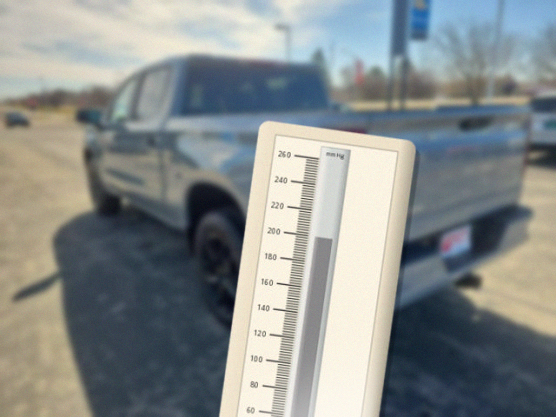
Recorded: 200 mmHg
